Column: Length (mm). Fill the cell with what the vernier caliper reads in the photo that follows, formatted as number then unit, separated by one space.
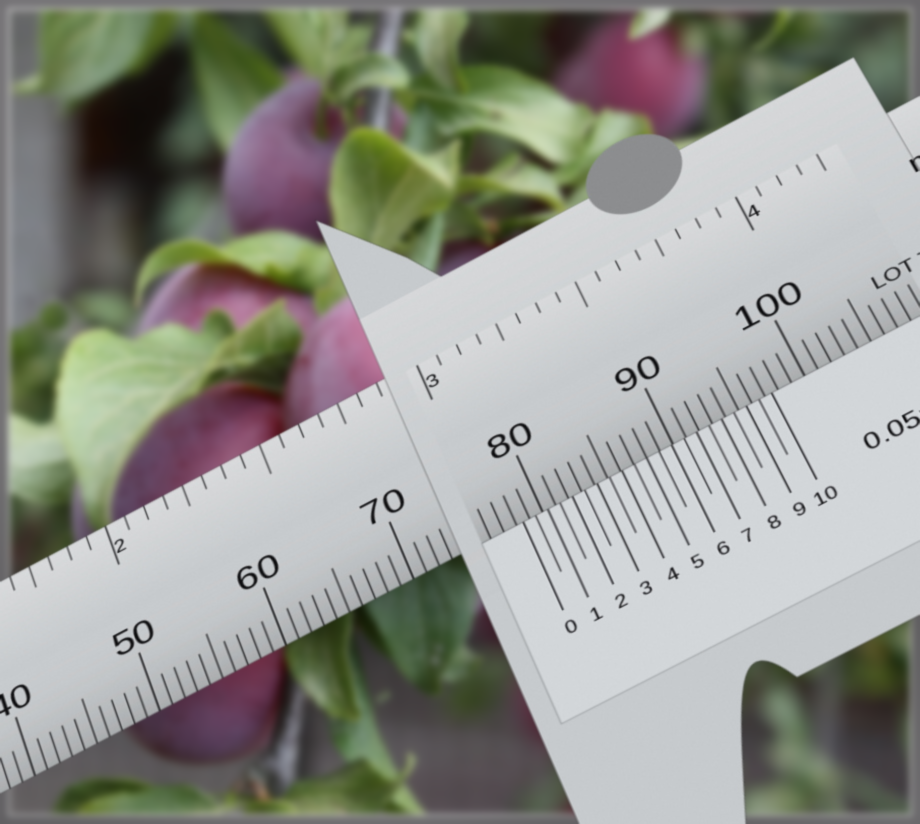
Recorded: 78.5 mm
